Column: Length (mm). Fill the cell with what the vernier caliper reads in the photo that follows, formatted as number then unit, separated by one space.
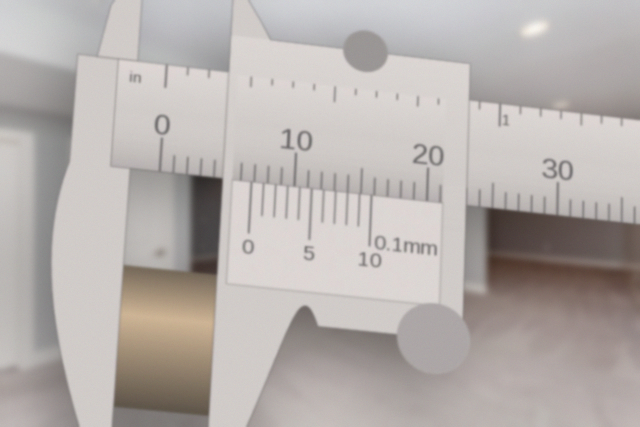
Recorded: 6.8 mm
